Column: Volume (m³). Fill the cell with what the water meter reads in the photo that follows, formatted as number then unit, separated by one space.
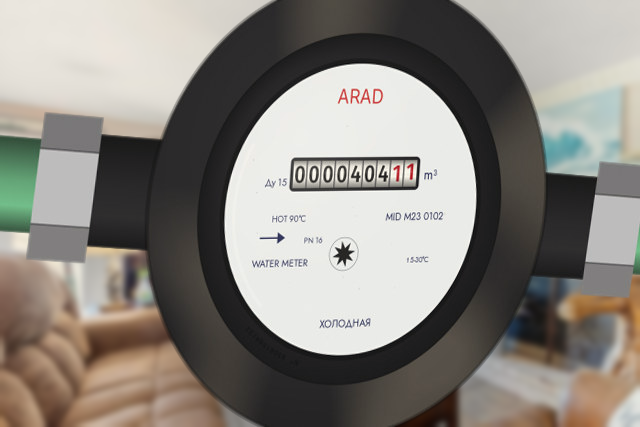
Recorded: 404.11 m³
